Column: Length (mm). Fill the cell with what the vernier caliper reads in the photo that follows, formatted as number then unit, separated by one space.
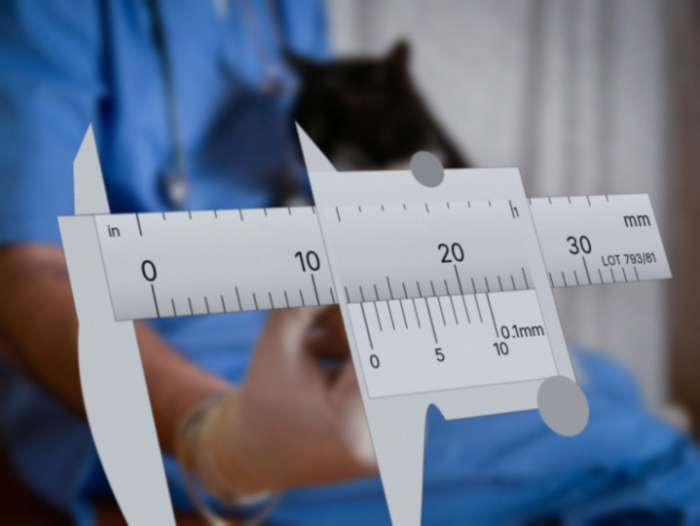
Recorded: 12.8 mm
